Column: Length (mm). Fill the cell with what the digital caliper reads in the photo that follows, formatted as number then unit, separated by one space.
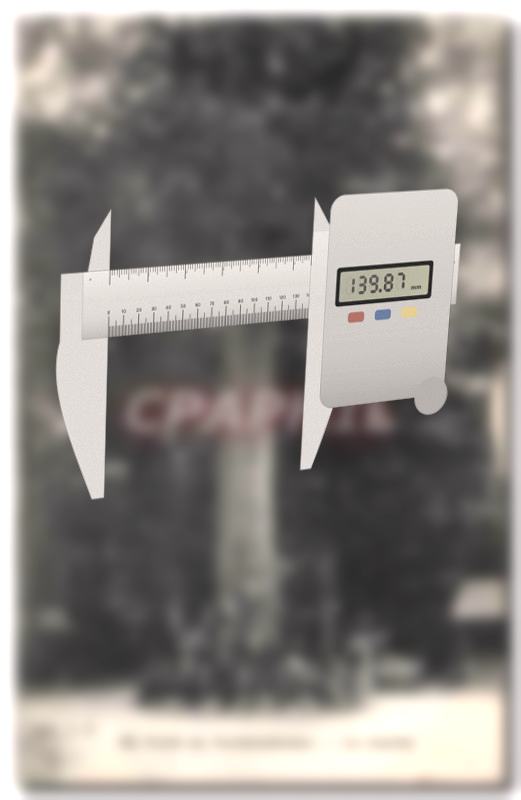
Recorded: 139.87 mm
